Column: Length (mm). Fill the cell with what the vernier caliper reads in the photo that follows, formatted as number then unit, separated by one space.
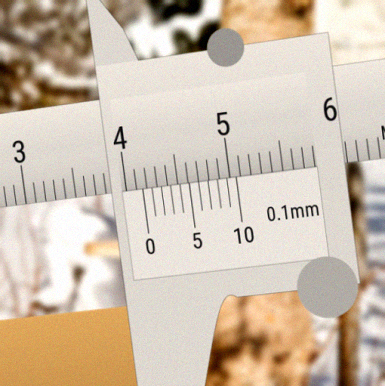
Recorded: 41.6 mm
